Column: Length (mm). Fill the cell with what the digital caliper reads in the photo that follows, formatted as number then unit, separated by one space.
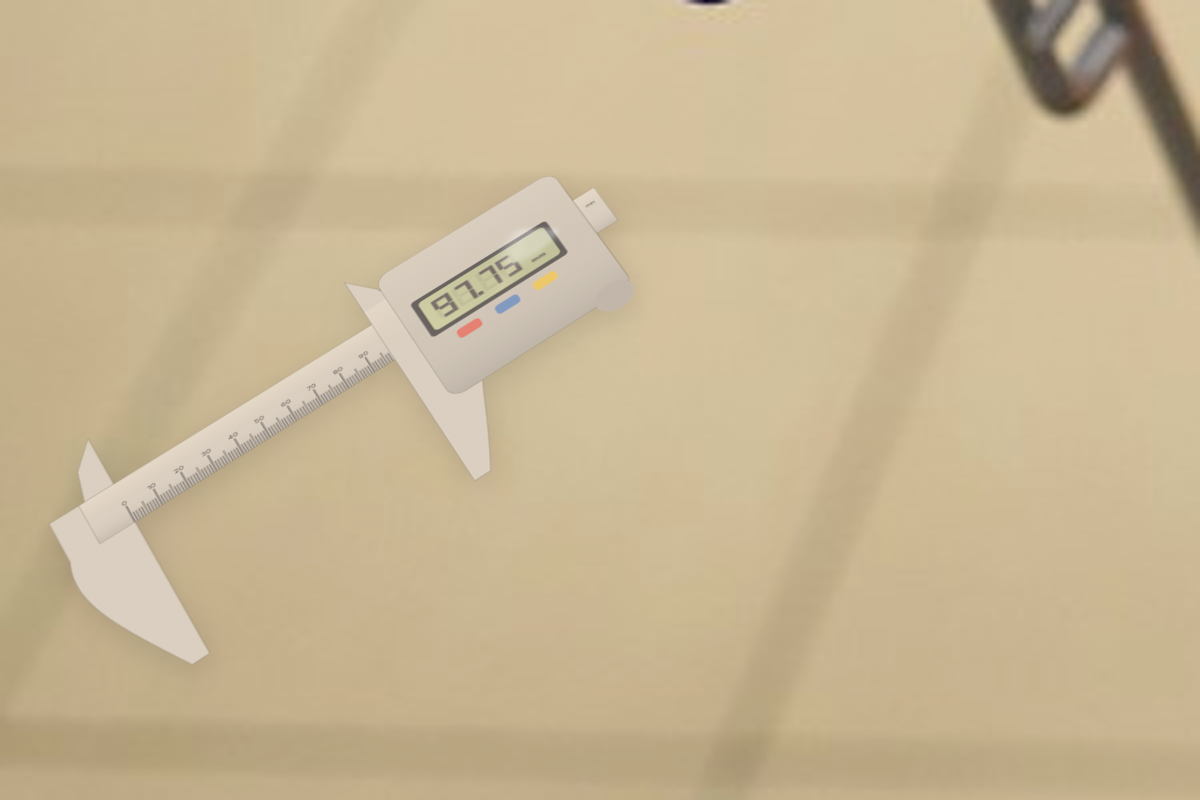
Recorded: 97.75 mm
